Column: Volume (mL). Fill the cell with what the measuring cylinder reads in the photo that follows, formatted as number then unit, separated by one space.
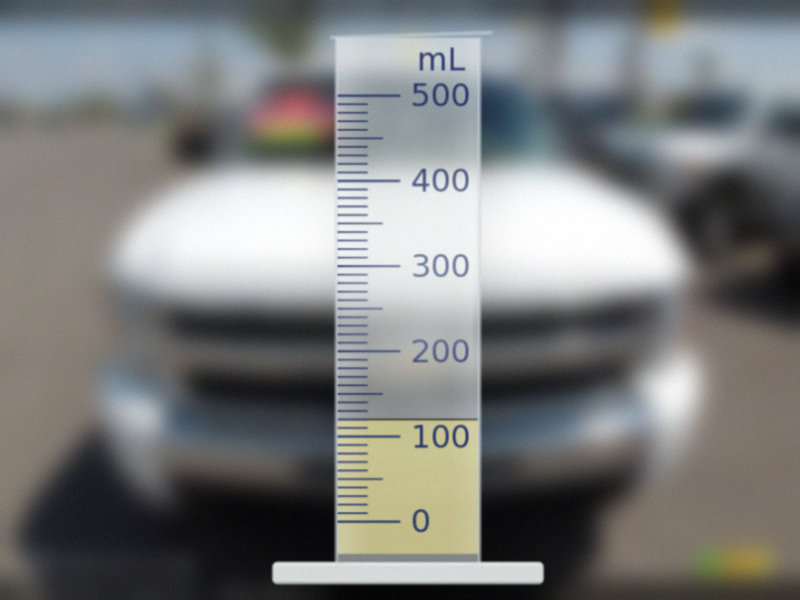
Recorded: 120 mL
